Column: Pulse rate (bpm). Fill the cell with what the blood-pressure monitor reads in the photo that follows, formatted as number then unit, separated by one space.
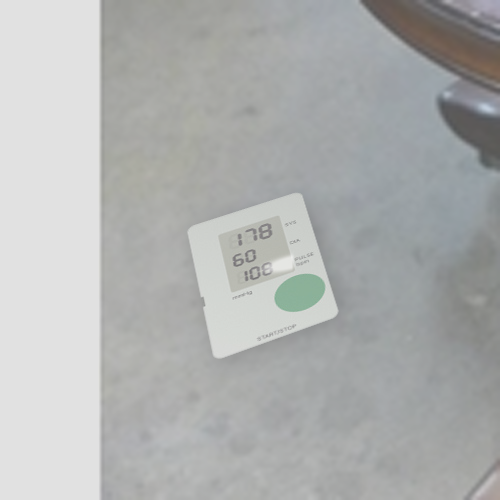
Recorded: 108 bpm
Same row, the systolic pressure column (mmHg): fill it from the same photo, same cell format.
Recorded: 178 mmHg
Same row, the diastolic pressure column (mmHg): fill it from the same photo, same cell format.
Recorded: 60 mmHg
